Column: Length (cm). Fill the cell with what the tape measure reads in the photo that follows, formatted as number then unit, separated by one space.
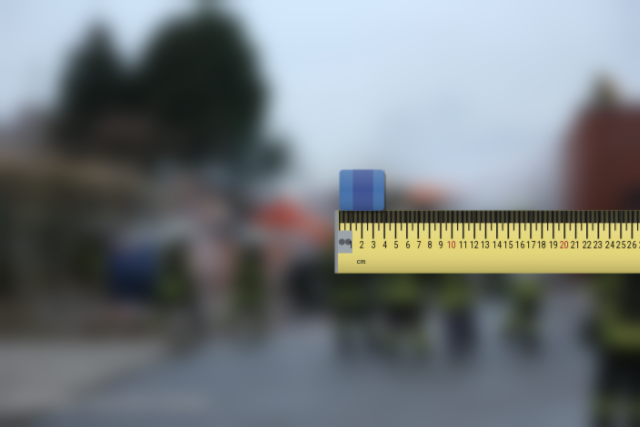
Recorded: 4 cm
